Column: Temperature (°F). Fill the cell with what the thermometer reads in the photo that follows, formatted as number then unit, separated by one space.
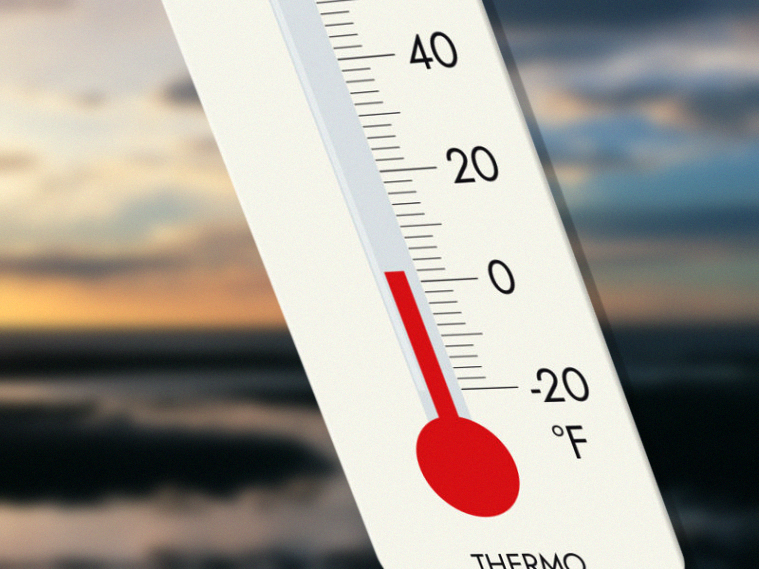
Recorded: 2 °F
